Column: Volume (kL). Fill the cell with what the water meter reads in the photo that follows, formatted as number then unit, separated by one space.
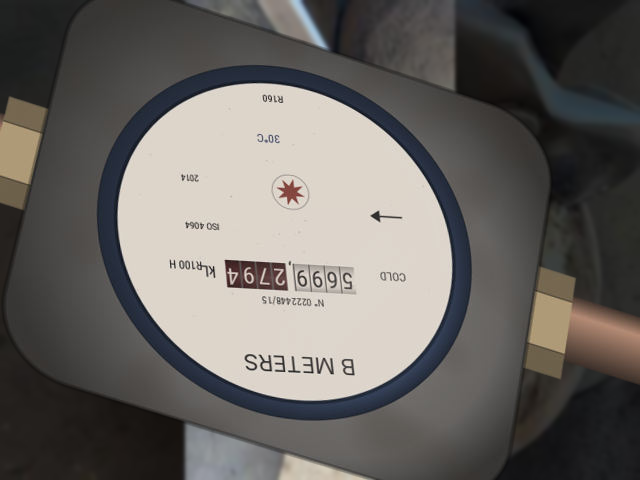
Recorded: 5699.2794 kL
